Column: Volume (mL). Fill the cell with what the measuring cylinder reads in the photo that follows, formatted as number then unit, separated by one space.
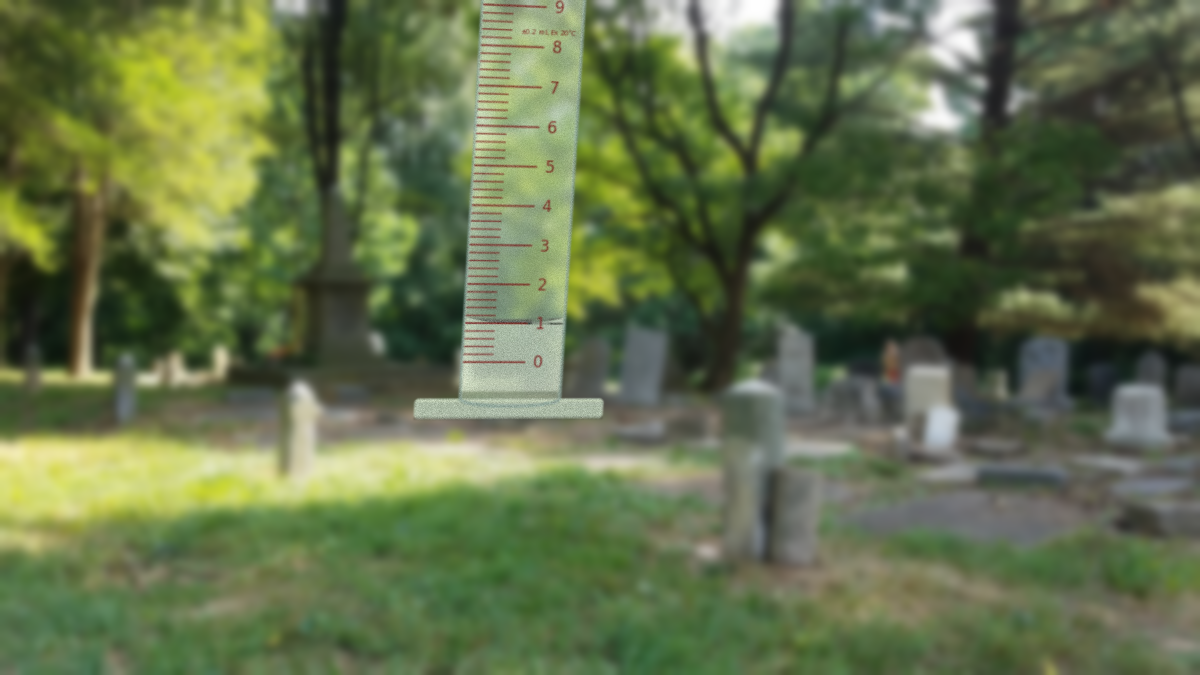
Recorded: 1 mL
